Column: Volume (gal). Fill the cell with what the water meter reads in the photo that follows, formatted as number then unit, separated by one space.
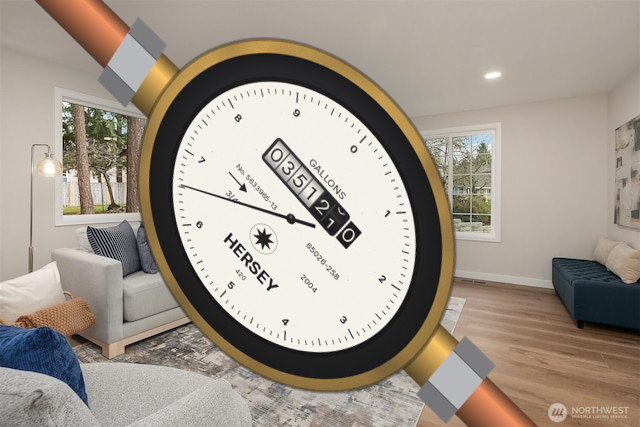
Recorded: 351206.5 gal
